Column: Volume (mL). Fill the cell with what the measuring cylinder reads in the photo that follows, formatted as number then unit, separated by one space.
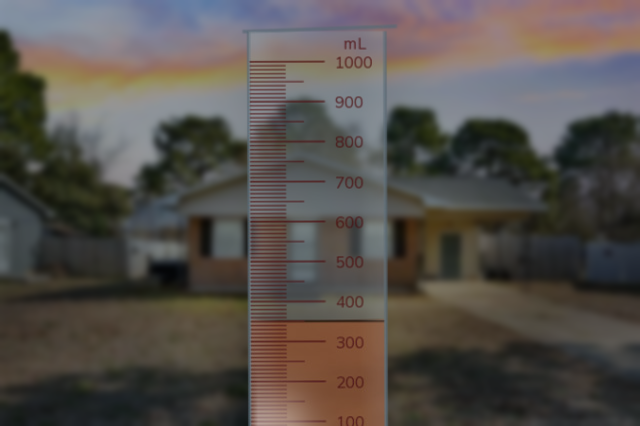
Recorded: 350 mL
